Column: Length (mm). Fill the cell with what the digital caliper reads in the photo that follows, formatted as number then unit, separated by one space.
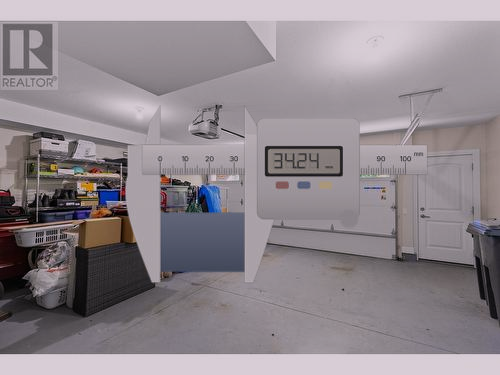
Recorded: 34.24 mm
